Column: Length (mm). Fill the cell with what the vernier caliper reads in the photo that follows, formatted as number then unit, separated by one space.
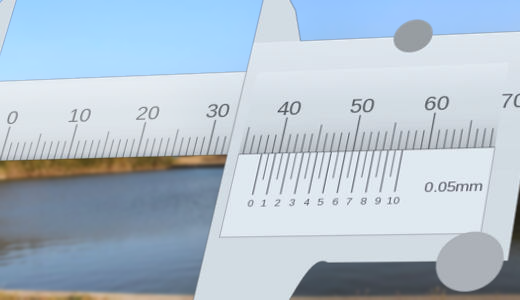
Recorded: 37.6 mm
